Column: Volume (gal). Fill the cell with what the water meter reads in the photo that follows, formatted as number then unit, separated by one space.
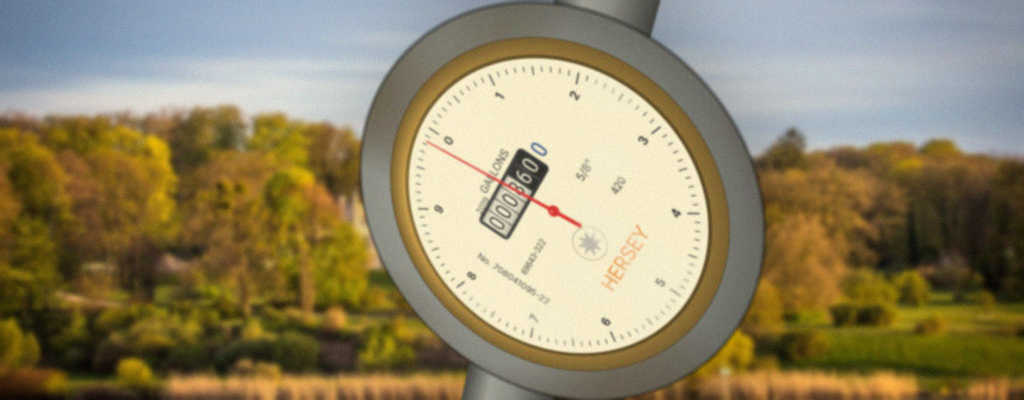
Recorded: 8599.8 gal
